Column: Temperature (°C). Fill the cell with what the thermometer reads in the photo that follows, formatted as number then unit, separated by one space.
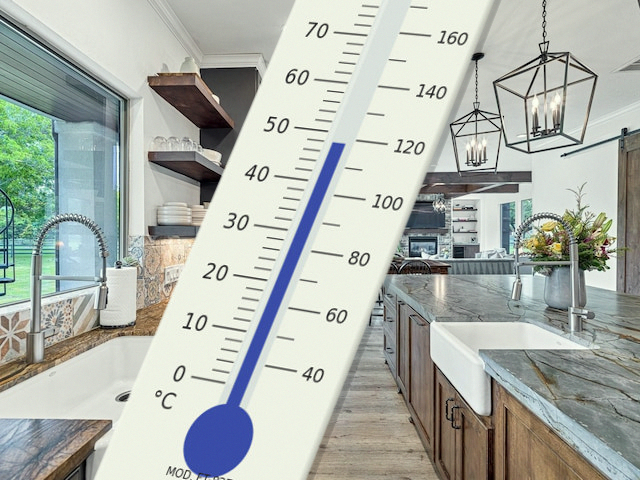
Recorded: 48 °C
